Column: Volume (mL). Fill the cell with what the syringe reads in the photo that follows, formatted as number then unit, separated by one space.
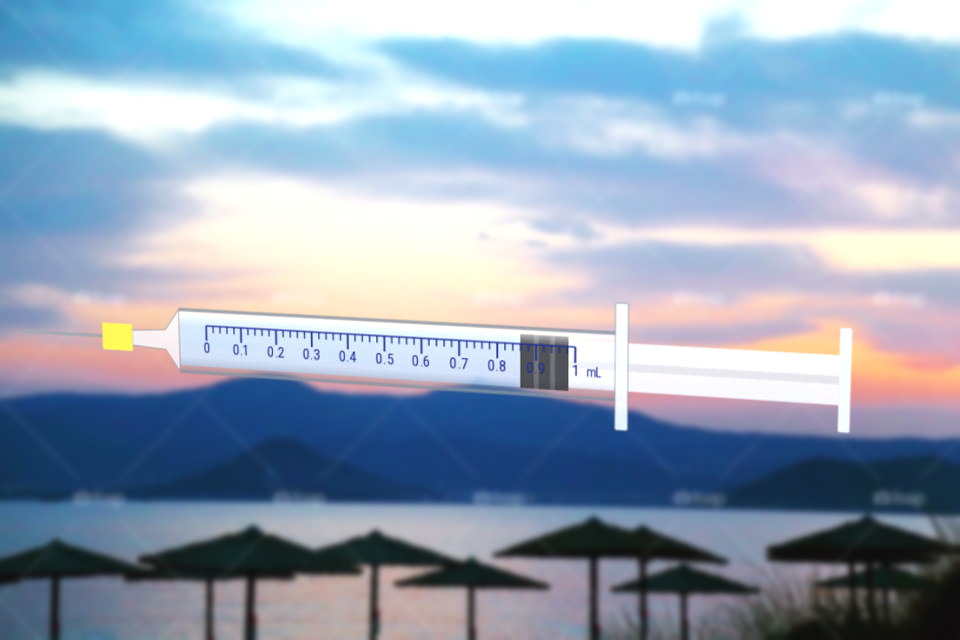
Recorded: 0.86 mL
